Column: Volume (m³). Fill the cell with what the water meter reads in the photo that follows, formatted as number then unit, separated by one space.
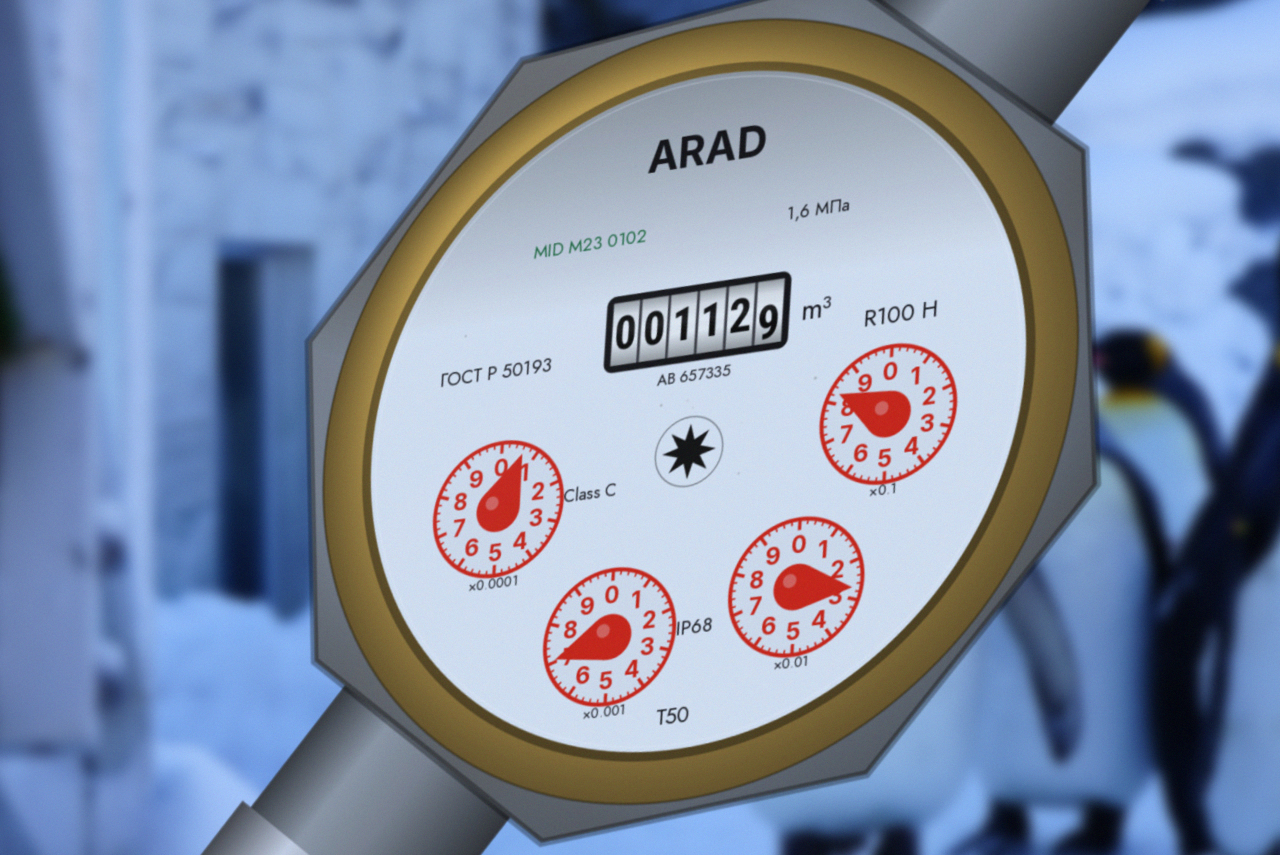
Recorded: 1128.8270 m³
